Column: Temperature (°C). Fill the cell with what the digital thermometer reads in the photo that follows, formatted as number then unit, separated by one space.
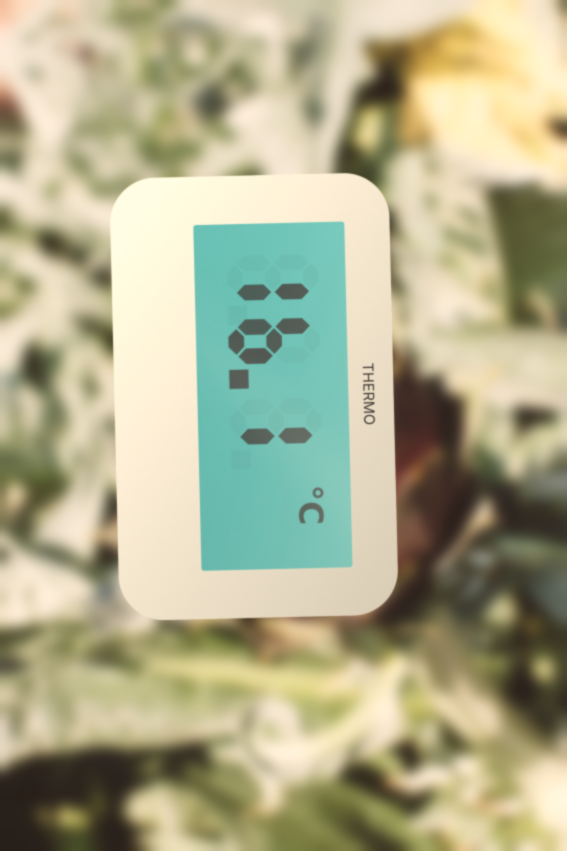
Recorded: 16.1 °C
